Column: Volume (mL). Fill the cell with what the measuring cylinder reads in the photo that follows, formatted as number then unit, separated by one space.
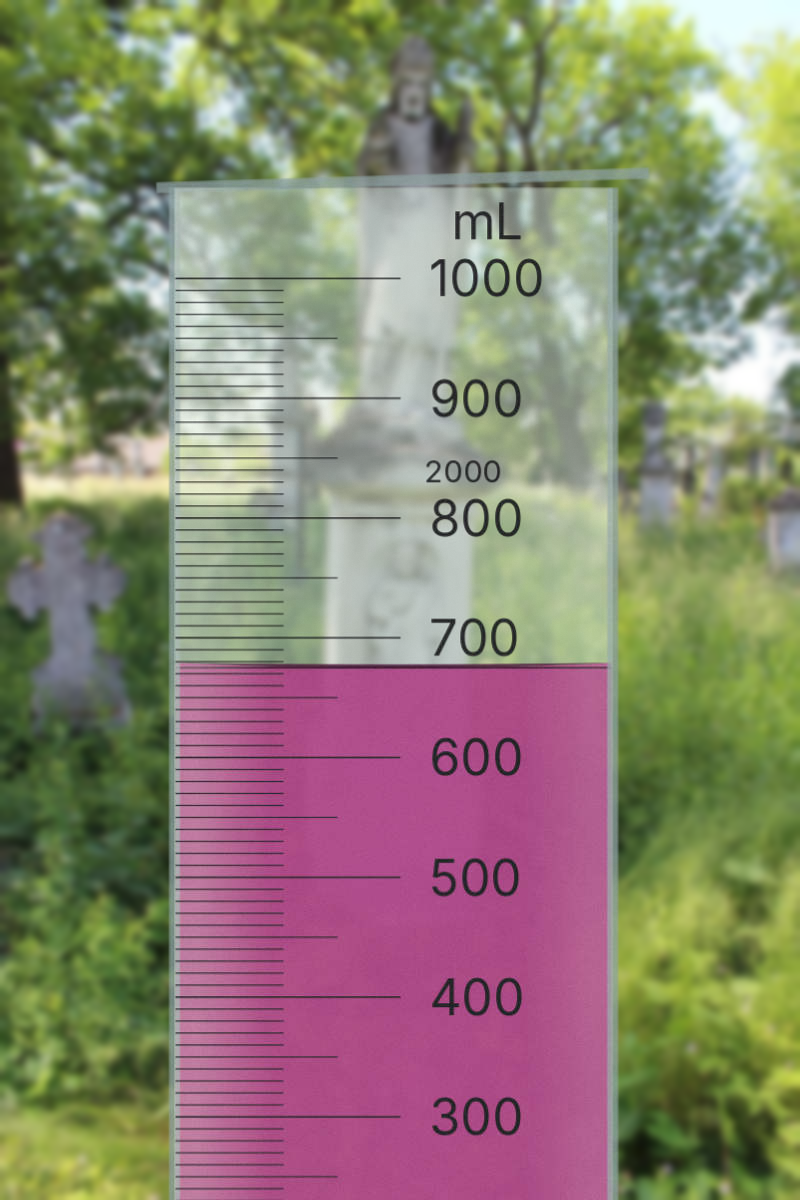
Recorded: 675 mL
